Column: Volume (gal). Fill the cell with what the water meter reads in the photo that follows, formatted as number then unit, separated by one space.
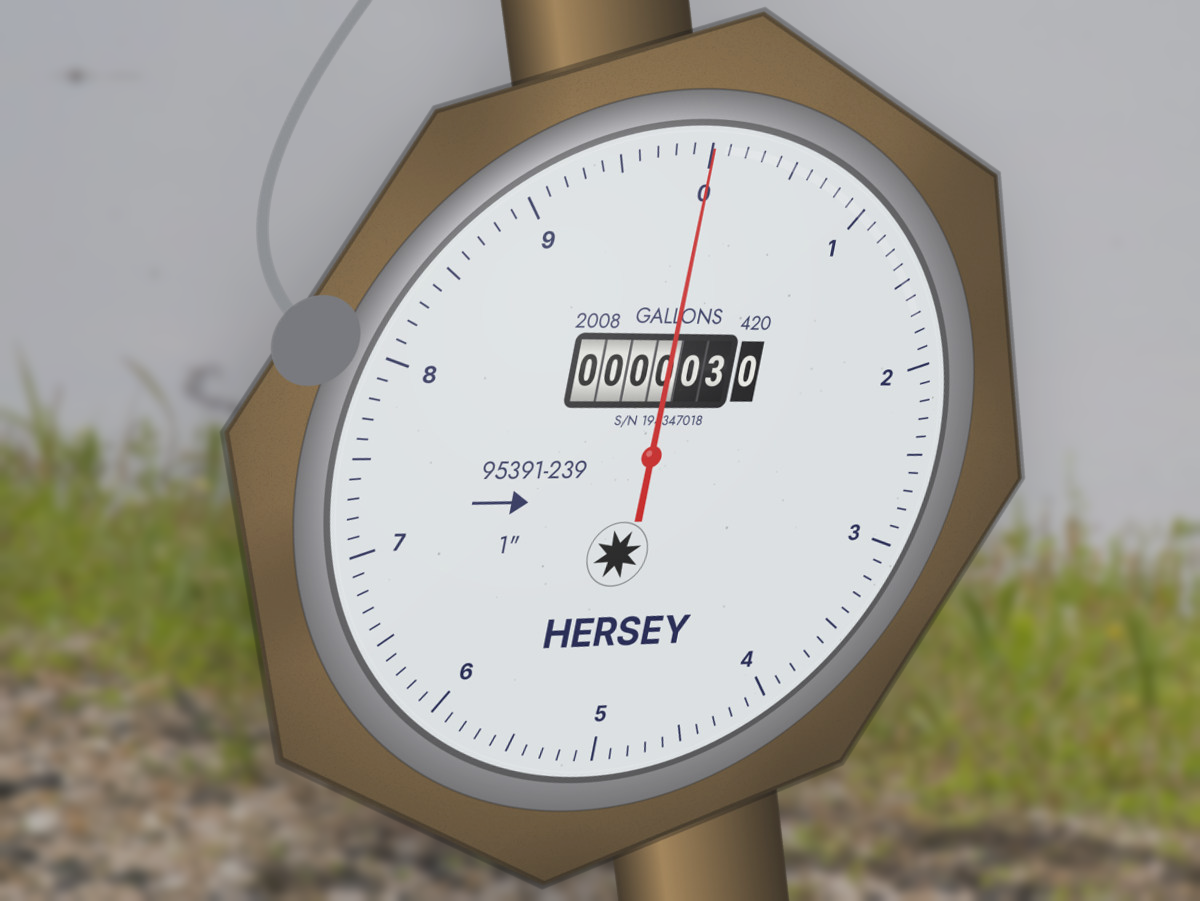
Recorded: 30.0 gal
